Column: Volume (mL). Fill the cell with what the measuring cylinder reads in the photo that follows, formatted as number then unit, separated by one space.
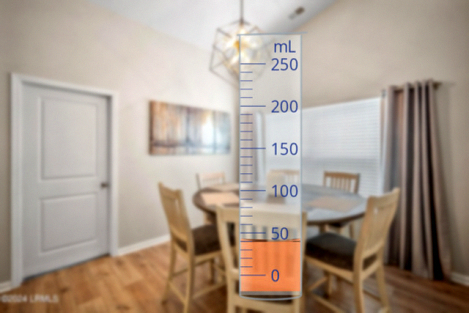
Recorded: 40 mL
